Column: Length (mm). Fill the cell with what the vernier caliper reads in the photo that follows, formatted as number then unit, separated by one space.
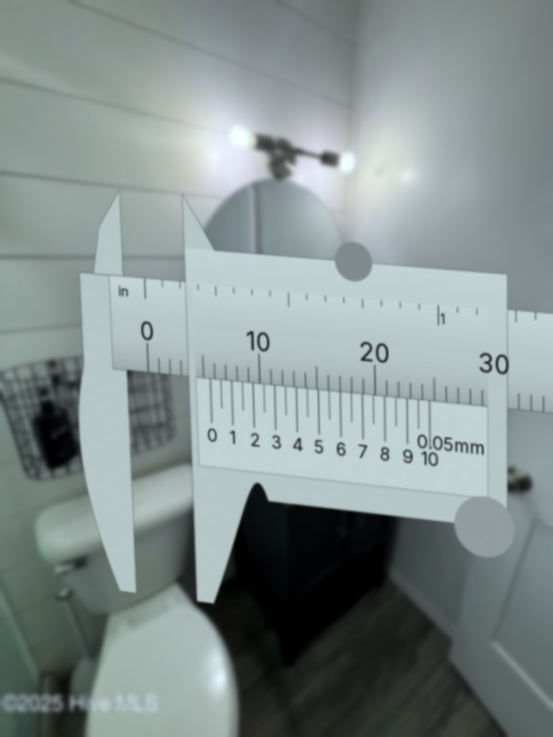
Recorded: 5.6 mm
